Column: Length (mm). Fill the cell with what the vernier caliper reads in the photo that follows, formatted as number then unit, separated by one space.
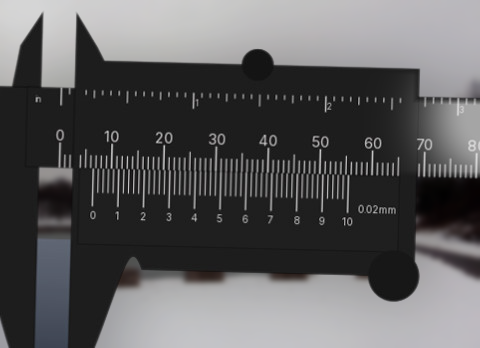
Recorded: 6.5 mm
